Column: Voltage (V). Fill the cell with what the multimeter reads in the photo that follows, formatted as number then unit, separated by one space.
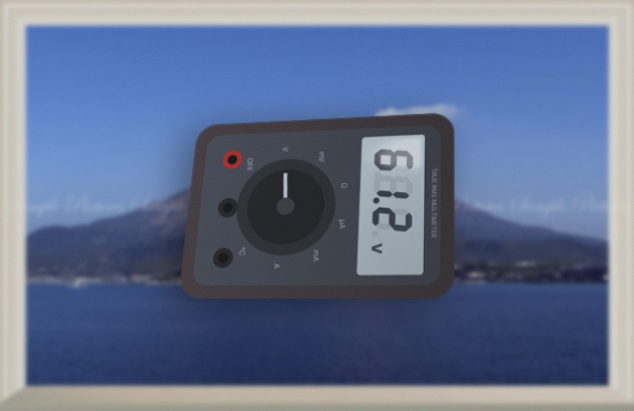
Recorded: 61.2 V
